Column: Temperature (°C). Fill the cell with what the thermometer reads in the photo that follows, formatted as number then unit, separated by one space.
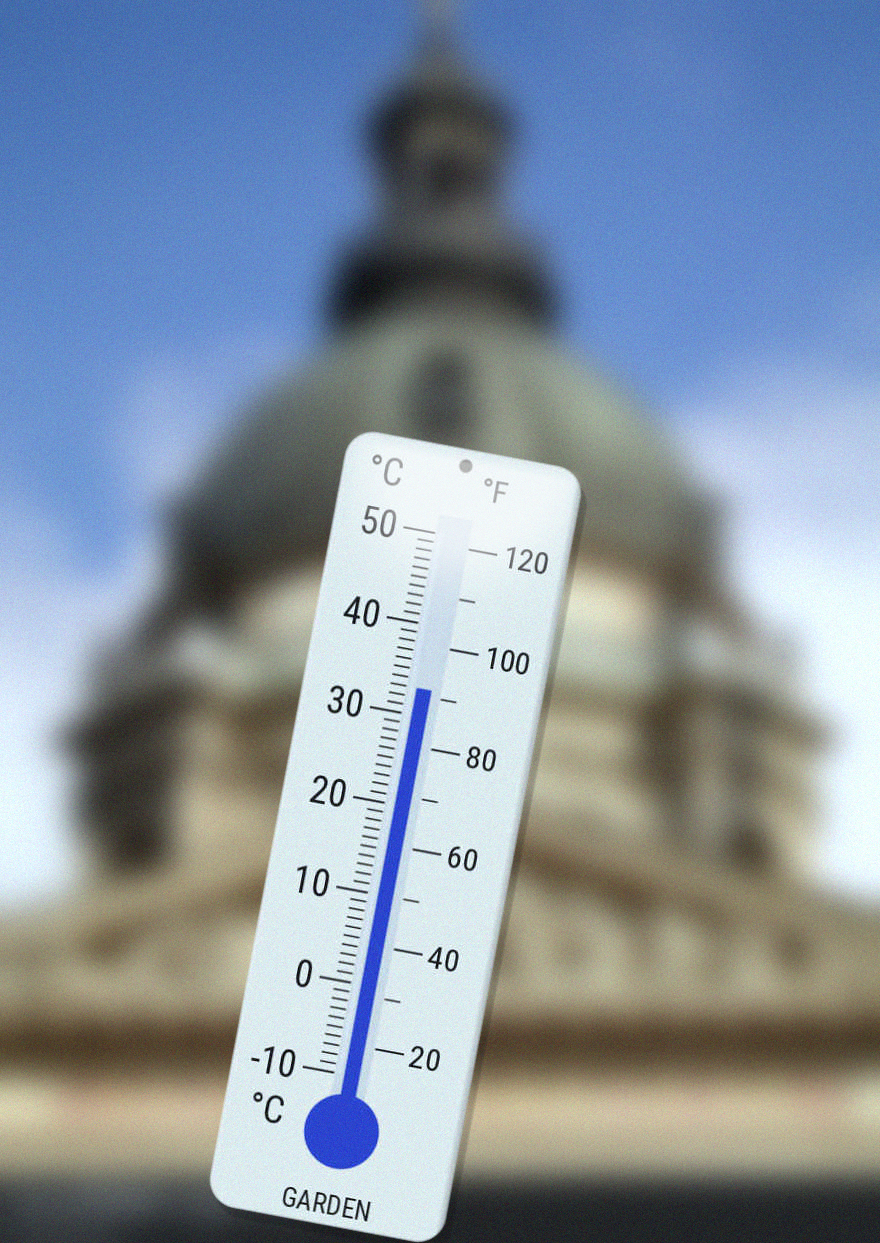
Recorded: 33 °C
